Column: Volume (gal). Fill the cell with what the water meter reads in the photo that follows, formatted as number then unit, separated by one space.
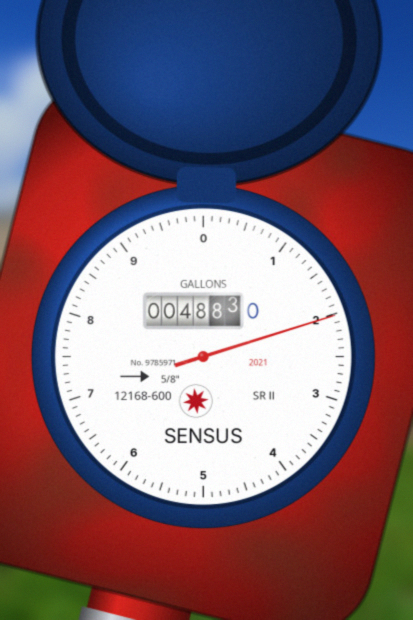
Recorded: 48832.0 gal
